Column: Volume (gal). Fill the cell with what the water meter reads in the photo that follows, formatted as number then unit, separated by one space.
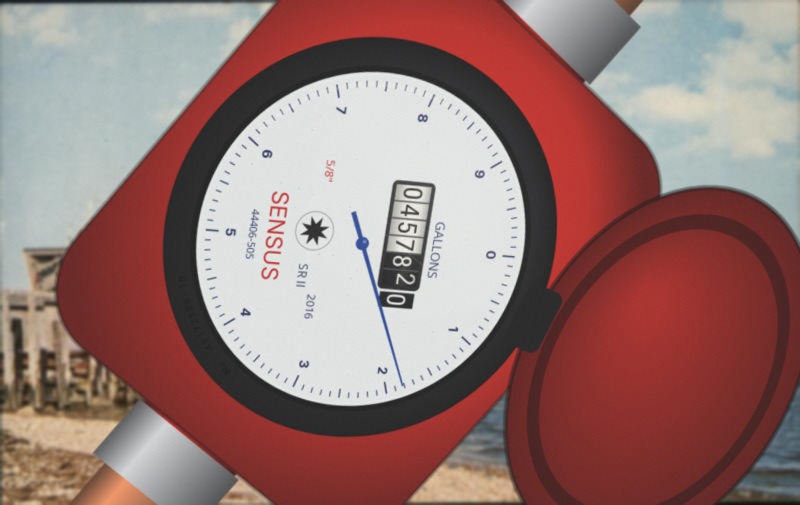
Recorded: 457821.8 gal
